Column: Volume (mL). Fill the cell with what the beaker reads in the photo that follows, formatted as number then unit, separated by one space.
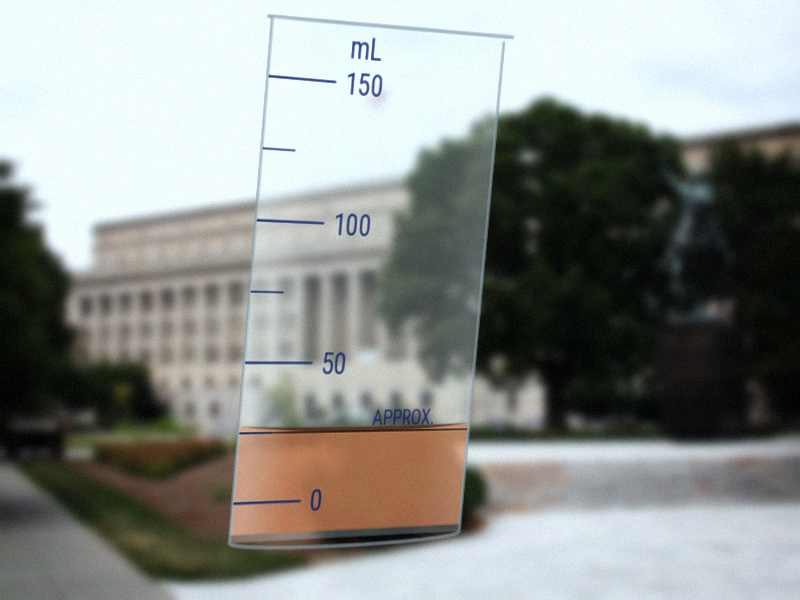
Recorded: 25 mL
